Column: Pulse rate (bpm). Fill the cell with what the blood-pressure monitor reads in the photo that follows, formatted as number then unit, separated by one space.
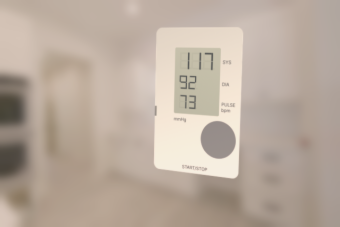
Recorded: 73 bpm
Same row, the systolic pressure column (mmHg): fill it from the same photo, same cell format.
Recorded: 117 mmHg
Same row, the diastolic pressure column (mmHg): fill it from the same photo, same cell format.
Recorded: 92 mmHg
